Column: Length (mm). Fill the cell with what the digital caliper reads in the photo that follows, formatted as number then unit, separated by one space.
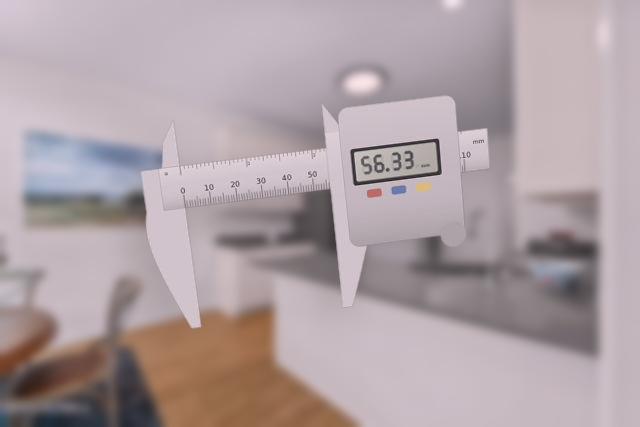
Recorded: 56.33 mm
